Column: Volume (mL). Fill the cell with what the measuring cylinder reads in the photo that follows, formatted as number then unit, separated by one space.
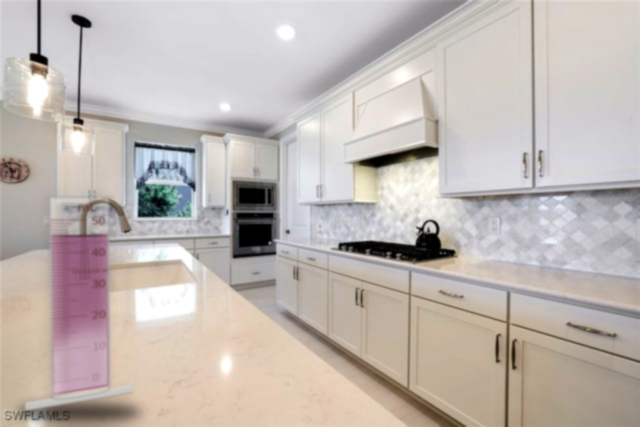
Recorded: 45 mL
